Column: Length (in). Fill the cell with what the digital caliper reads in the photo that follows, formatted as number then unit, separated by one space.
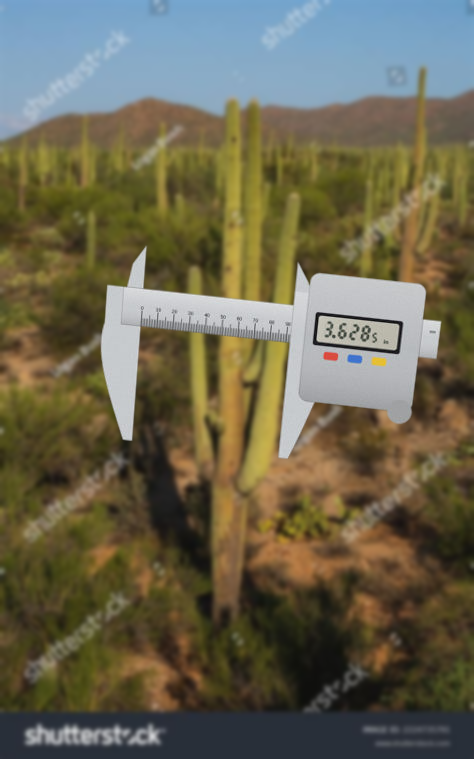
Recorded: 3.6285 in
